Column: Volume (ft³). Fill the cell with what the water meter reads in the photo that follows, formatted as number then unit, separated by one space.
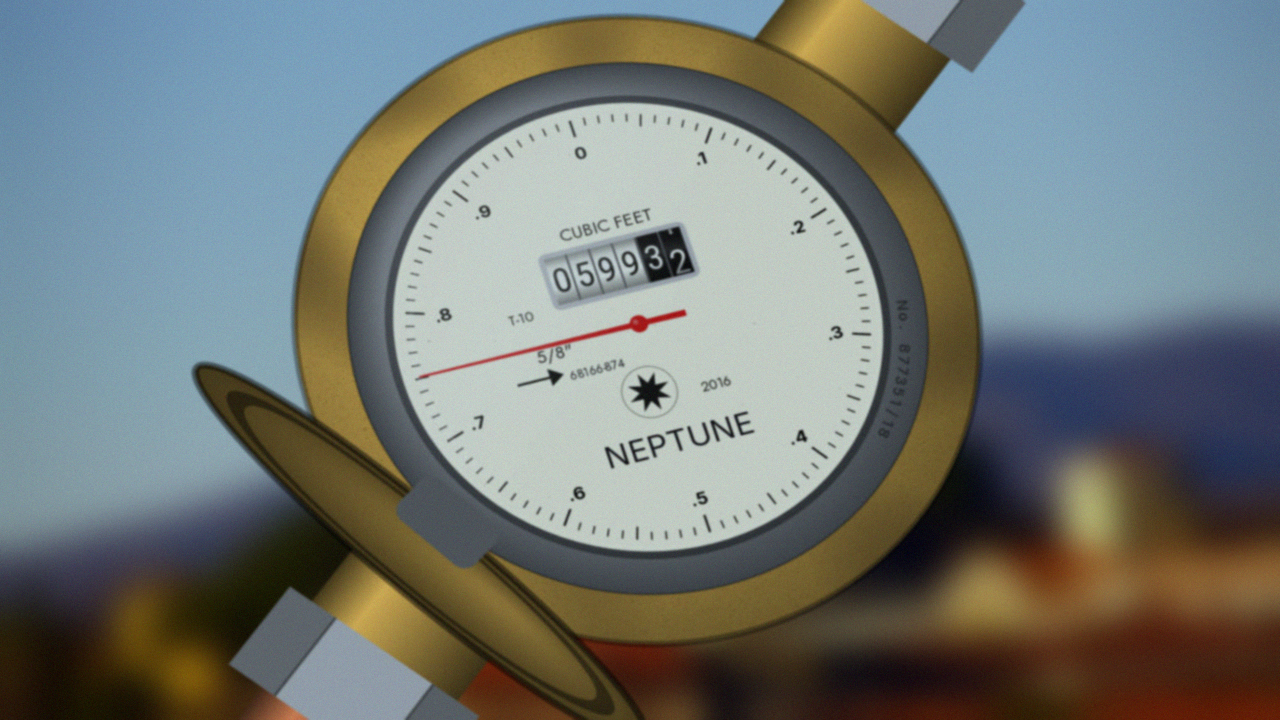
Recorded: 59931.75 ft³
